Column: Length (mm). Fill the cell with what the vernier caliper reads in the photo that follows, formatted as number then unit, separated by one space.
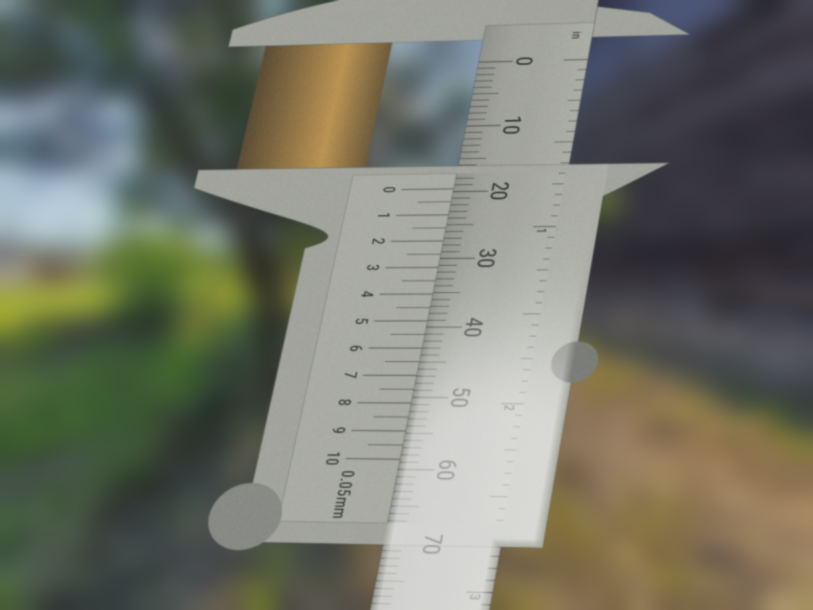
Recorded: 19.6 mm
